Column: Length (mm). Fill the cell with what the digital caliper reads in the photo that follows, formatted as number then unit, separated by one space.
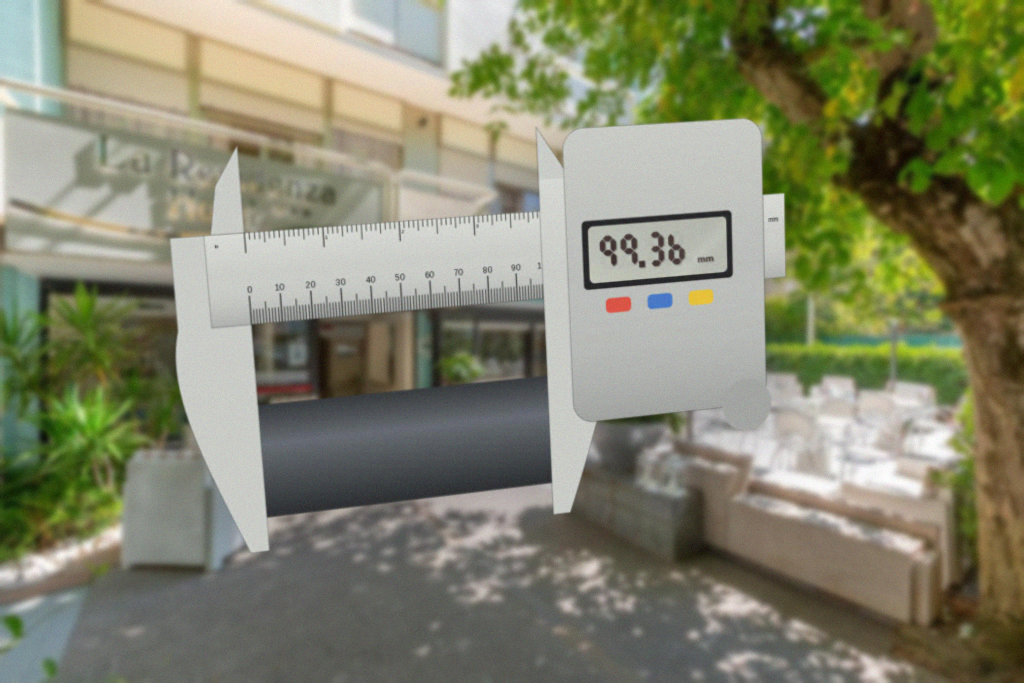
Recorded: 99.36 mm
